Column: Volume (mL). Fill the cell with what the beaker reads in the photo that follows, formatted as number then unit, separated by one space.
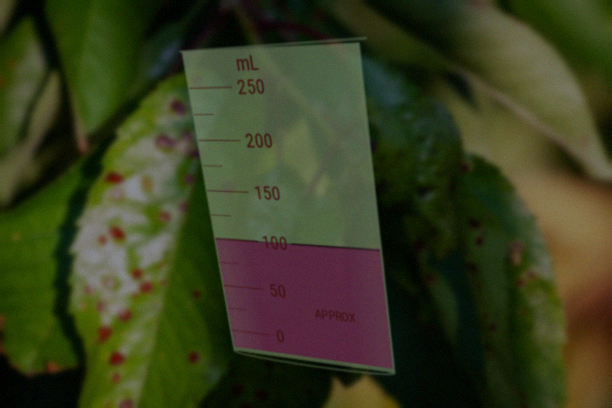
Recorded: 100 mL
